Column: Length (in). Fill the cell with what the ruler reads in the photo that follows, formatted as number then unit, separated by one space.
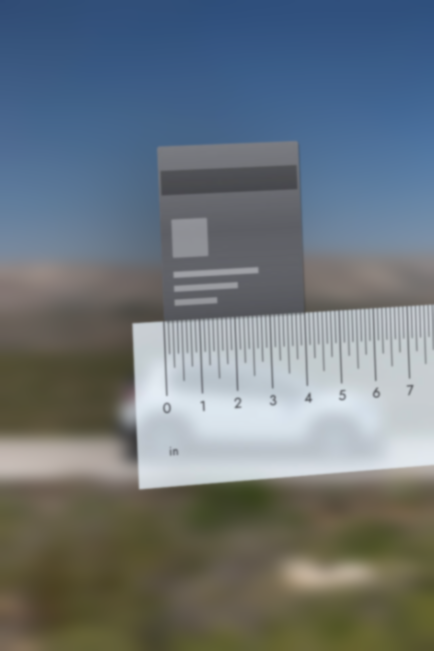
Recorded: 4 in
